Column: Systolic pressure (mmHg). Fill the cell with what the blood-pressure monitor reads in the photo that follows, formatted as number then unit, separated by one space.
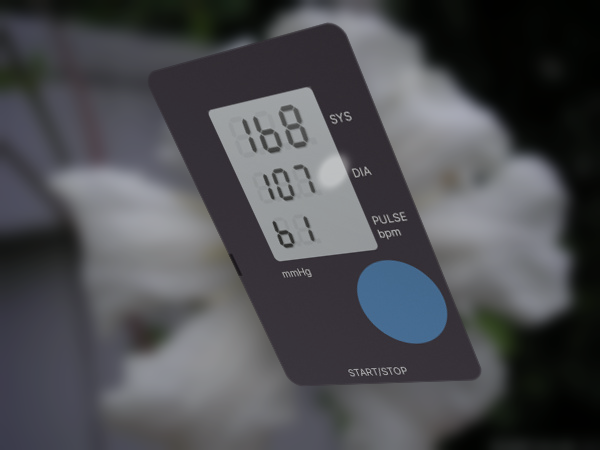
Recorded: 168 mmHg
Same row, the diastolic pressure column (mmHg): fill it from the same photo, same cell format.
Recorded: 107 mmHg
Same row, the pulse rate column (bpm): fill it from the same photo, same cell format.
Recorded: 61 bpm
